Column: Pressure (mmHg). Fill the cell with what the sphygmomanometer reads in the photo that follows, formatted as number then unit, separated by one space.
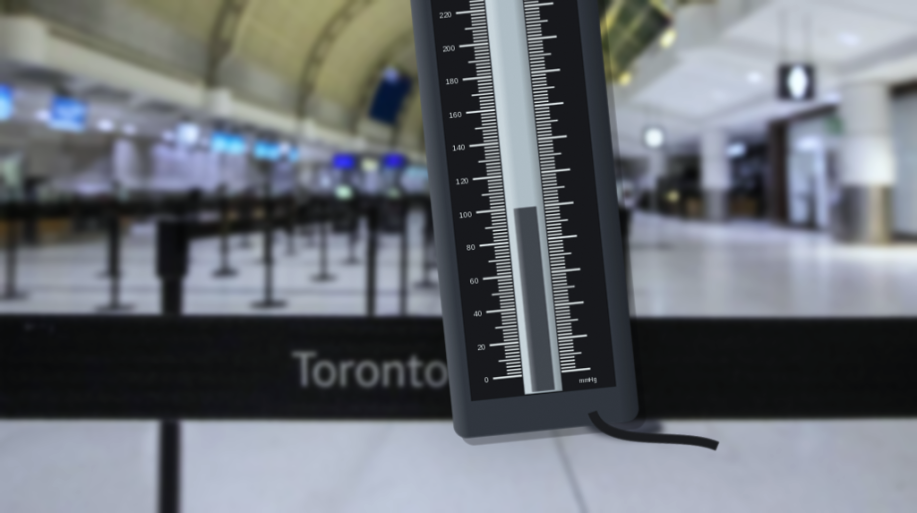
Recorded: 100 mmHg
